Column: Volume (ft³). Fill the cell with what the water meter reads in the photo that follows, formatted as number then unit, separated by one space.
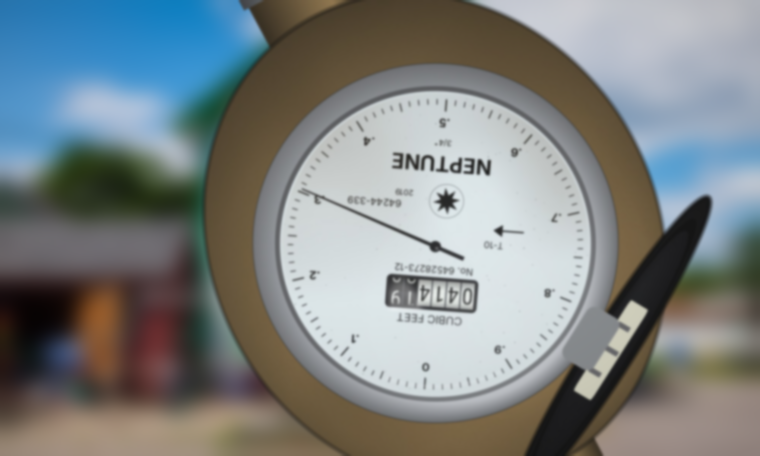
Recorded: 41419.30 ft³
